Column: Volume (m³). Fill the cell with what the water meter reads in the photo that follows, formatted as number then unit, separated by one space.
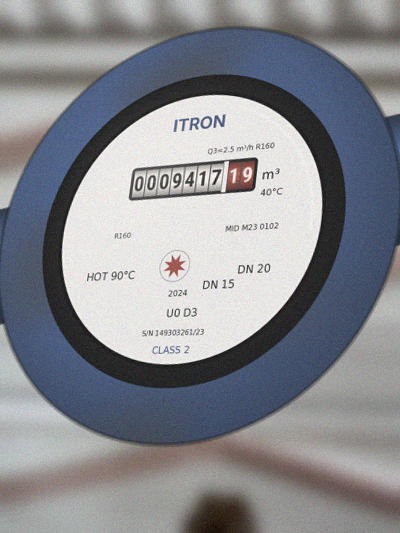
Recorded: 9417.19 m³
